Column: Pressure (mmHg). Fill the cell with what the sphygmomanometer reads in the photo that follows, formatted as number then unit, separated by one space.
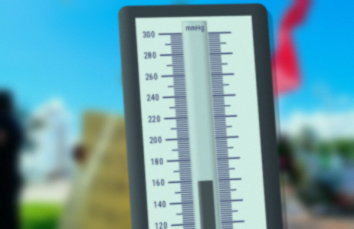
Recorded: 160 mmHg
